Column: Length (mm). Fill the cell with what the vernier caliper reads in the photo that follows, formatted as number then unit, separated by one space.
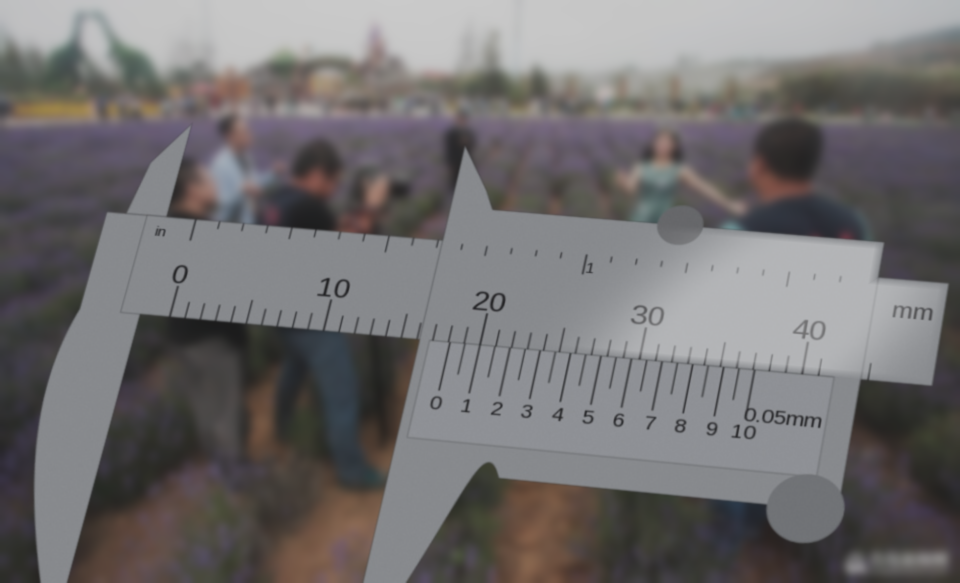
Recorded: 18.1 mm
